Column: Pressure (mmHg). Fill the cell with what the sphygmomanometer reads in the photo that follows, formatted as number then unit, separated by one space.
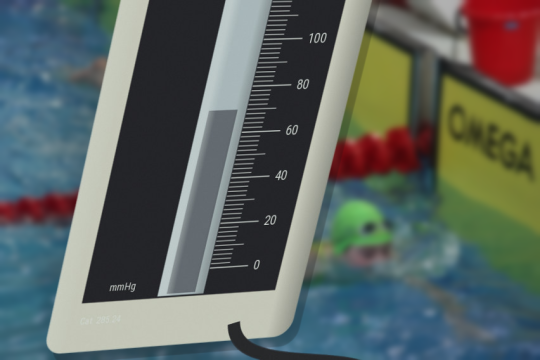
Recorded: 70 mmHg
